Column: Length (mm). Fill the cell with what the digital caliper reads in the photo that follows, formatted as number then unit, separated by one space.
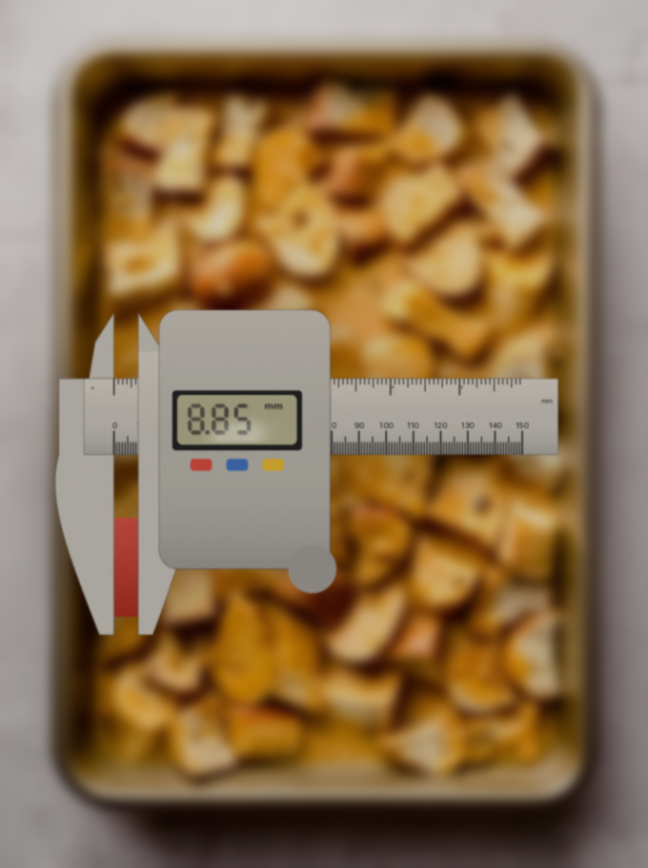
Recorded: 8.85 mm
